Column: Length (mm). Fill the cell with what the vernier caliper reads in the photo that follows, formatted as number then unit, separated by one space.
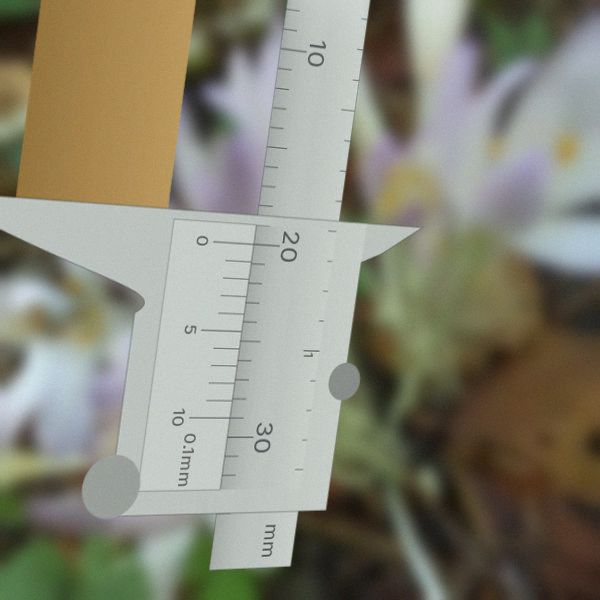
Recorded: 20.0 mm
